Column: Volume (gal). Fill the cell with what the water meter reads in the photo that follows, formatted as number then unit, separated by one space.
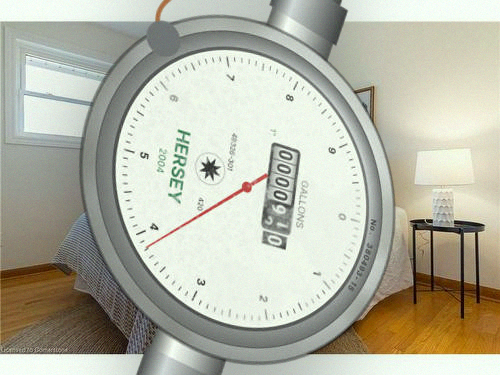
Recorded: 913.8 gal
